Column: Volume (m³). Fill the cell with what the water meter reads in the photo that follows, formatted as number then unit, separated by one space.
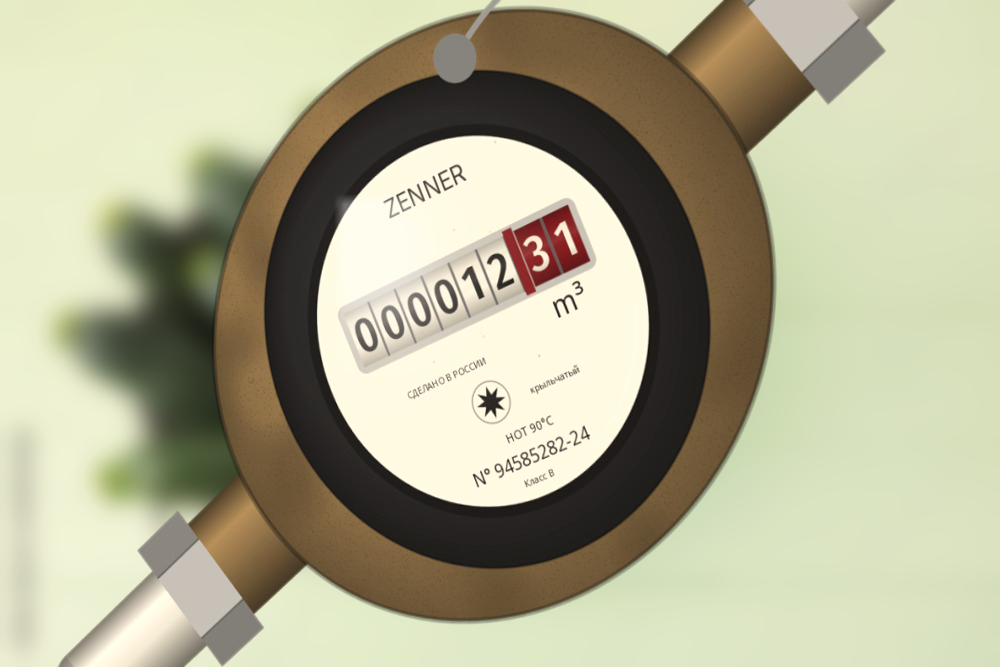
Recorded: 12.31 m³
